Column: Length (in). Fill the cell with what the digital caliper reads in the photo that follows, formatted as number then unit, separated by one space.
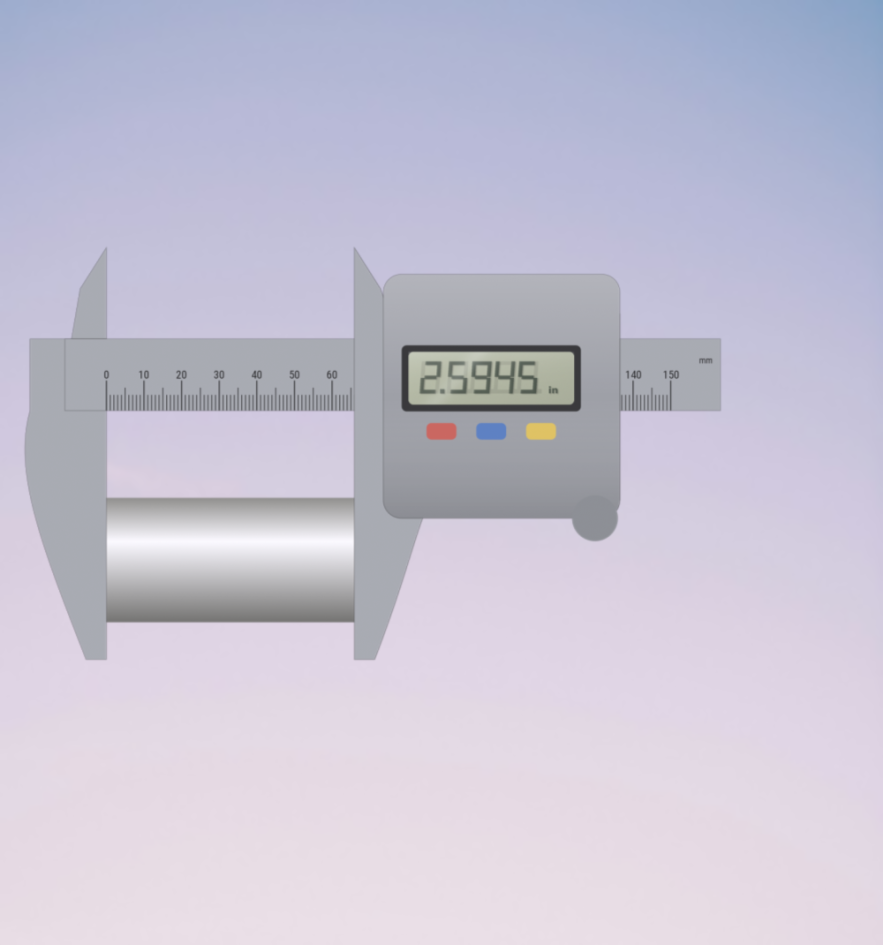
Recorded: 2.5945 in
